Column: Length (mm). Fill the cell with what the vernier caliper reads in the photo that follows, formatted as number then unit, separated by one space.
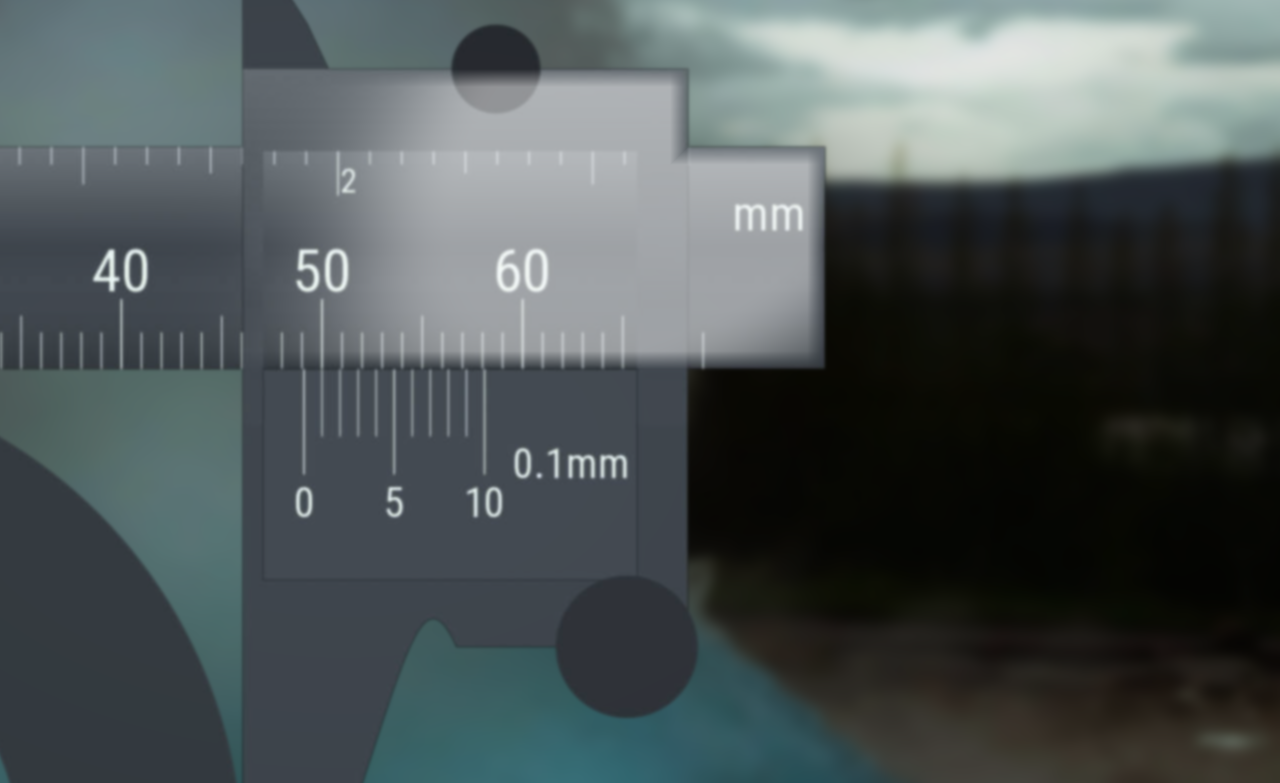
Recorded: 49.1 mm
